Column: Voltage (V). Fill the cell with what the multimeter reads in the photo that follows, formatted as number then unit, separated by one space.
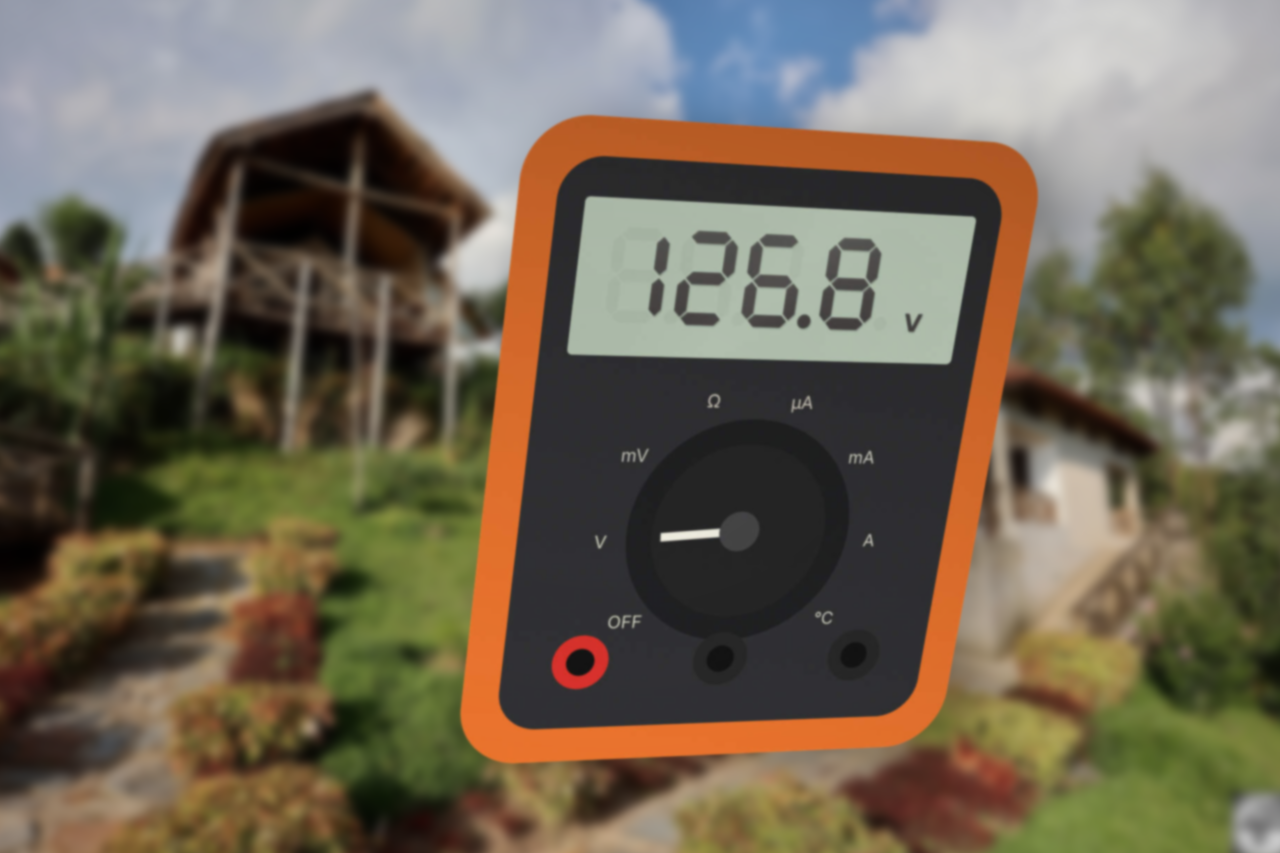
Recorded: 126.8 V
